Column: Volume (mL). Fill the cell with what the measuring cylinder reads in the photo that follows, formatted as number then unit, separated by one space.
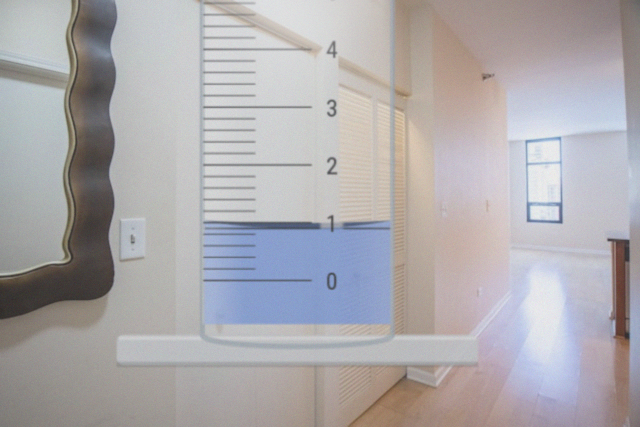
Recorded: 0.9 mL
